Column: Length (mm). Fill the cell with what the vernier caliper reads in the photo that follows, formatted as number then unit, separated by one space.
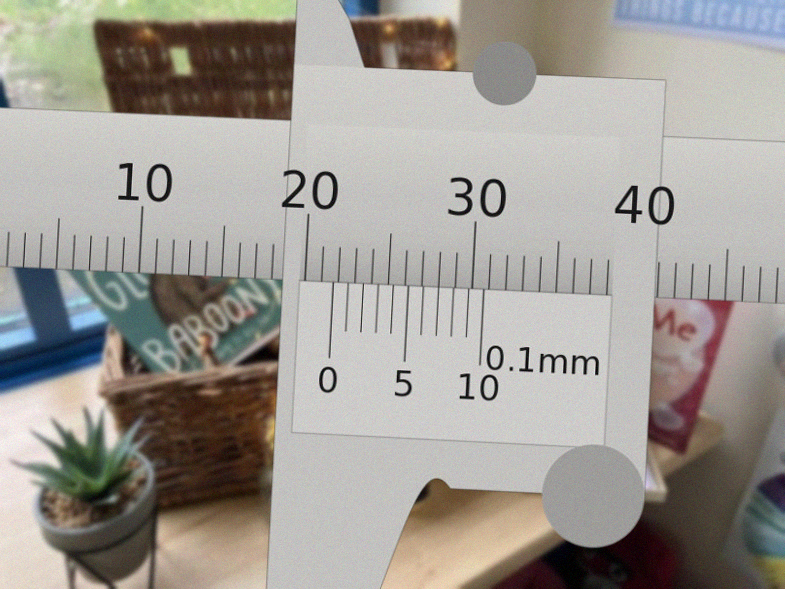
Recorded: 21.7 mm
